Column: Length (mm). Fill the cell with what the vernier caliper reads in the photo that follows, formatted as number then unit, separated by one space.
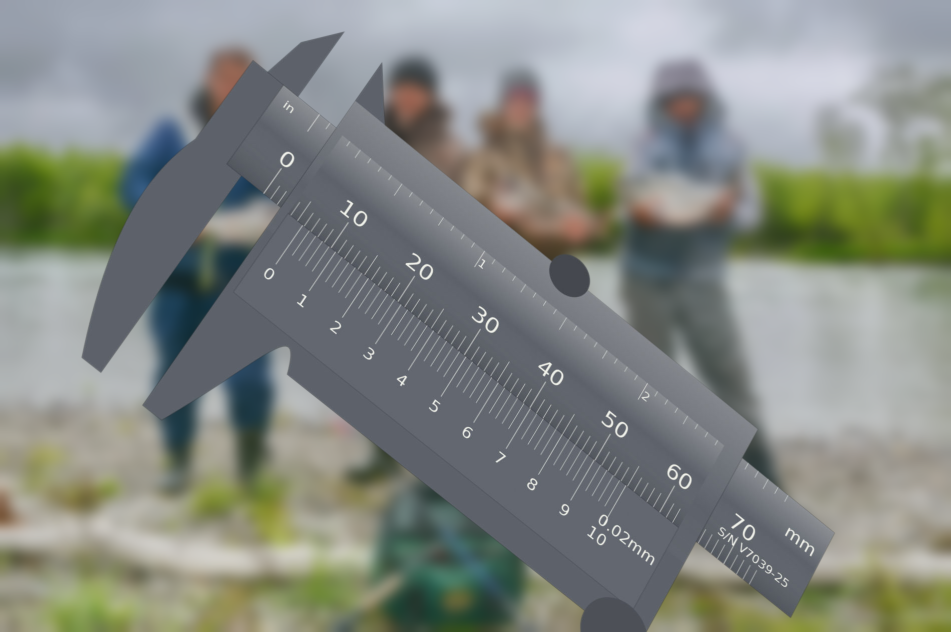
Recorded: 5.8 mm
